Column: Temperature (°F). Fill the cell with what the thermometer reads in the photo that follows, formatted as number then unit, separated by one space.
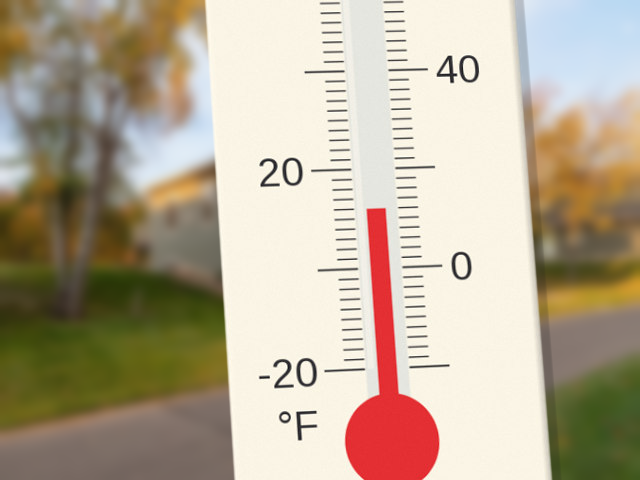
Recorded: 12 °F
